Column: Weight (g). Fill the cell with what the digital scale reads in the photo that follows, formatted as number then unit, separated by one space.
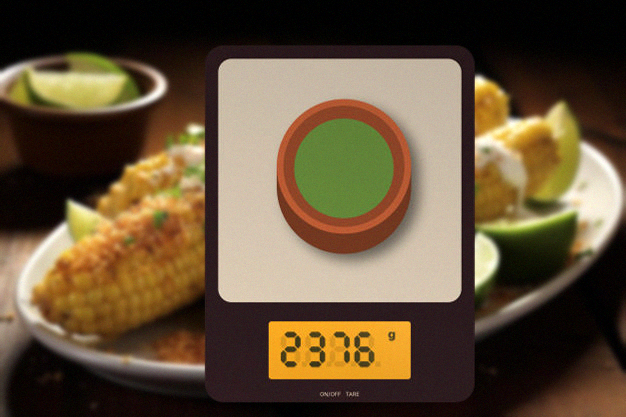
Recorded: 2376 g
